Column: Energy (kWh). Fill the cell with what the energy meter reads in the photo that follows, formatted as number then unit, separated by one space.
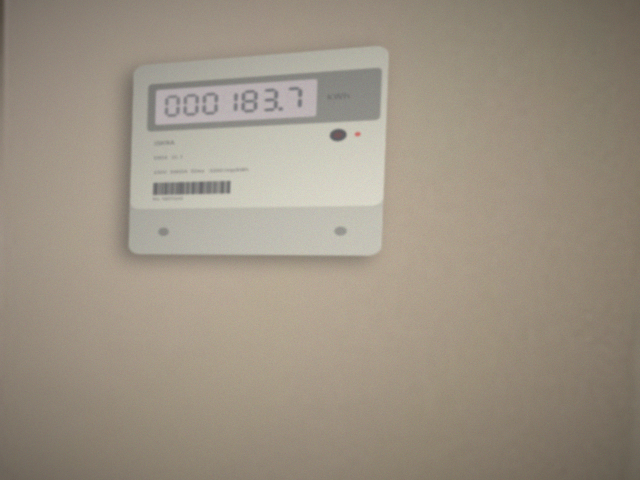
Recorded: 183.7 kWh
